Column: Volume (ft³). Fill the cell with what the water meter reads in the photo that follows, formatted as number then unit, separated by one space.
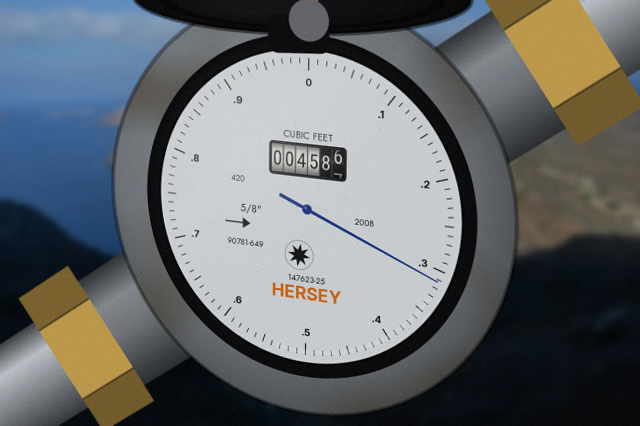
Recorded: 4586.31 ft³
